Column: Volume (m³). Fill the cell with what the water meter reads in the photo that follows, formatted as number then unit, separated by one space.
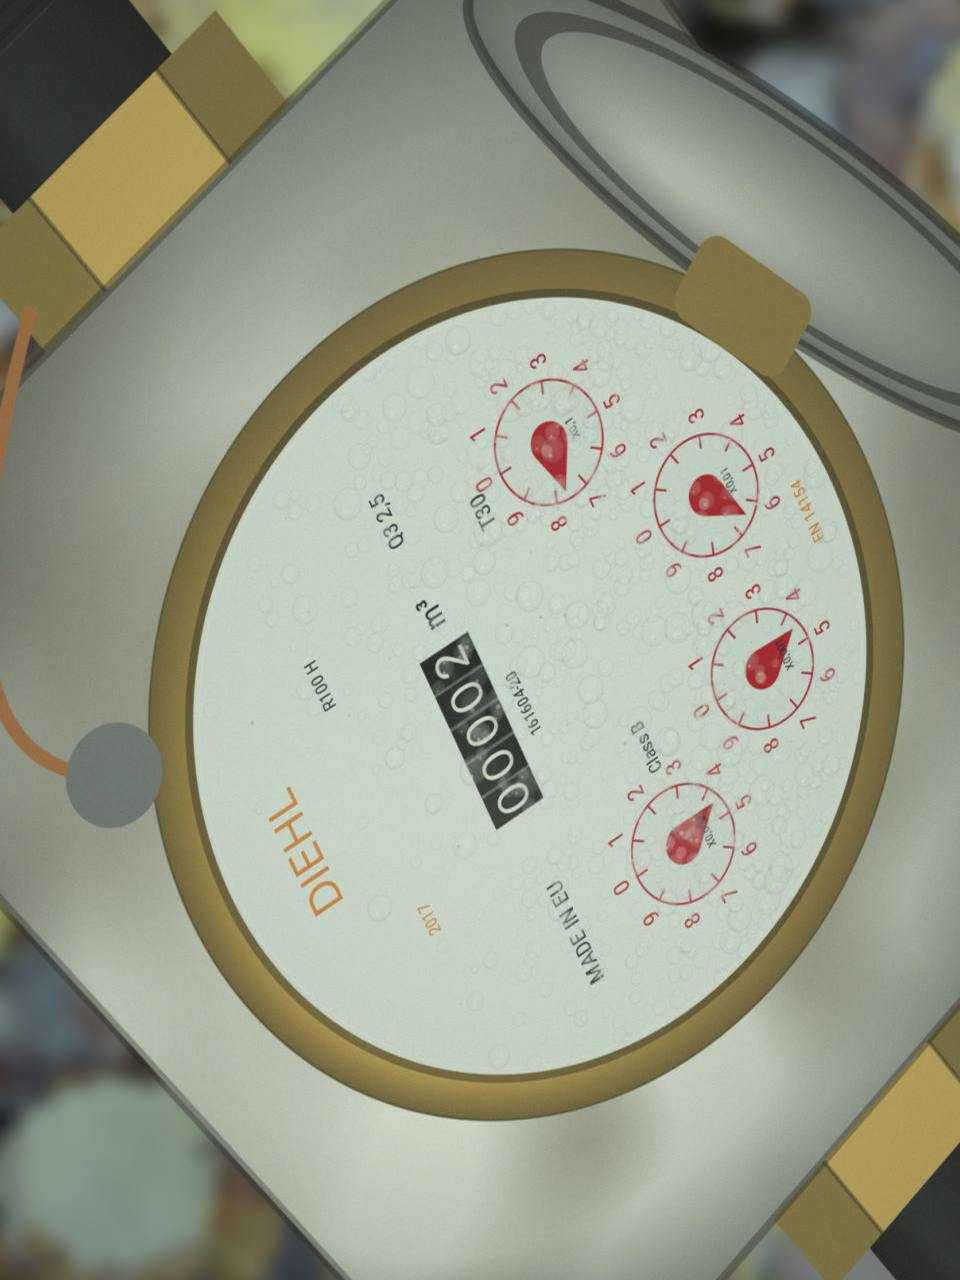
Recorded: 2.7644 m³
